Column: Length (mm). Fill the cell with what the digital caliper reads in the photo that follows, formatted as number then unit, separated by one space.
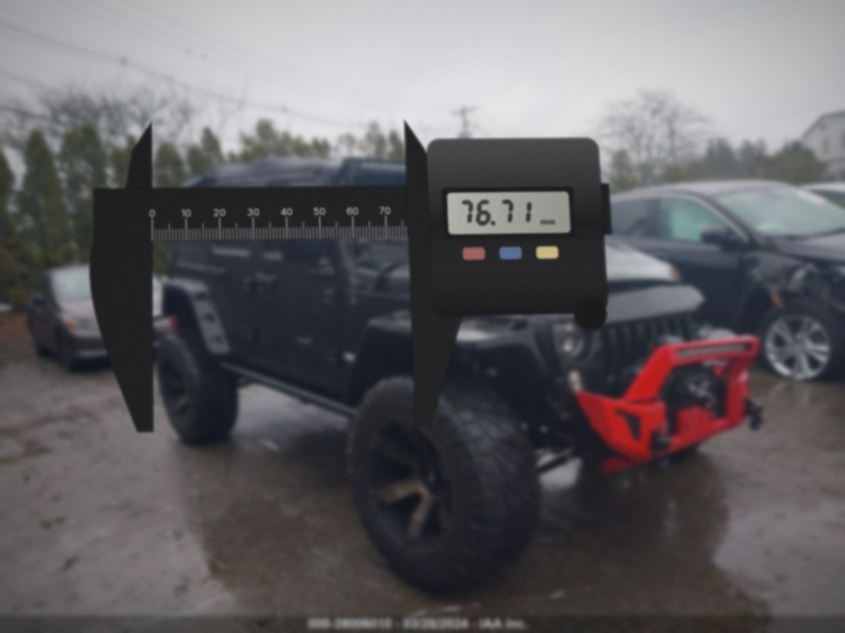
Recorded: 76.71 mm
